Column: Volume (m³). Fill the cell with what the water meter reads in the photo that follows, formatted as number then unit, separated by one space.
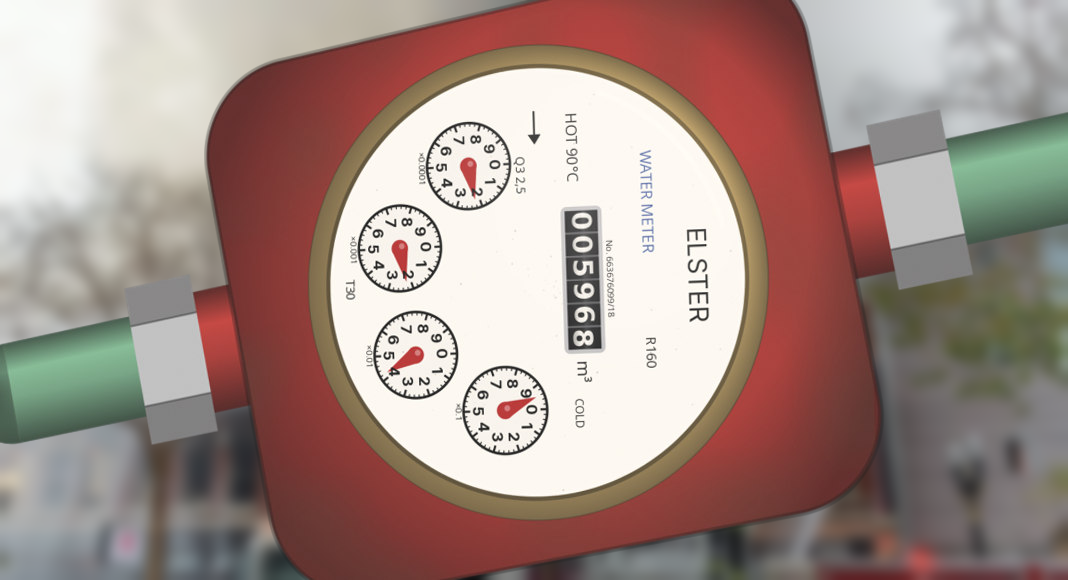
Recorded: 5967.9422 m³
